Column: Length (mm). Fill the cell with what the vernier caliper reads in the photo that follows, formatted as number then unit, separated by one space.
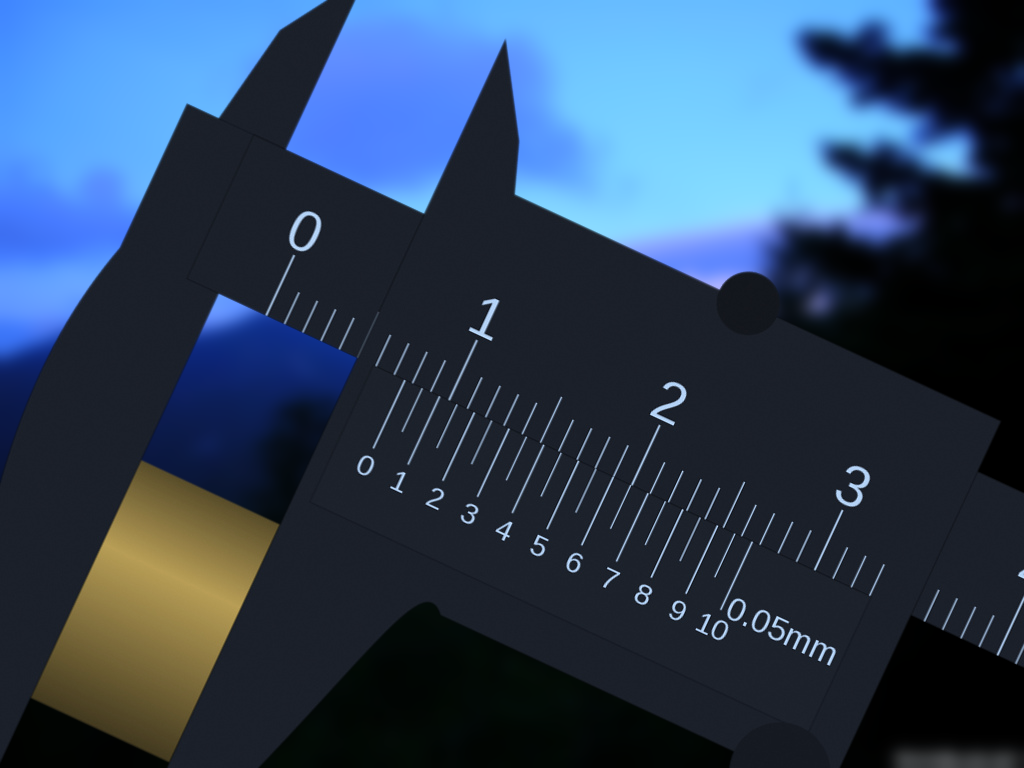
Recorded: 7.6 mm
